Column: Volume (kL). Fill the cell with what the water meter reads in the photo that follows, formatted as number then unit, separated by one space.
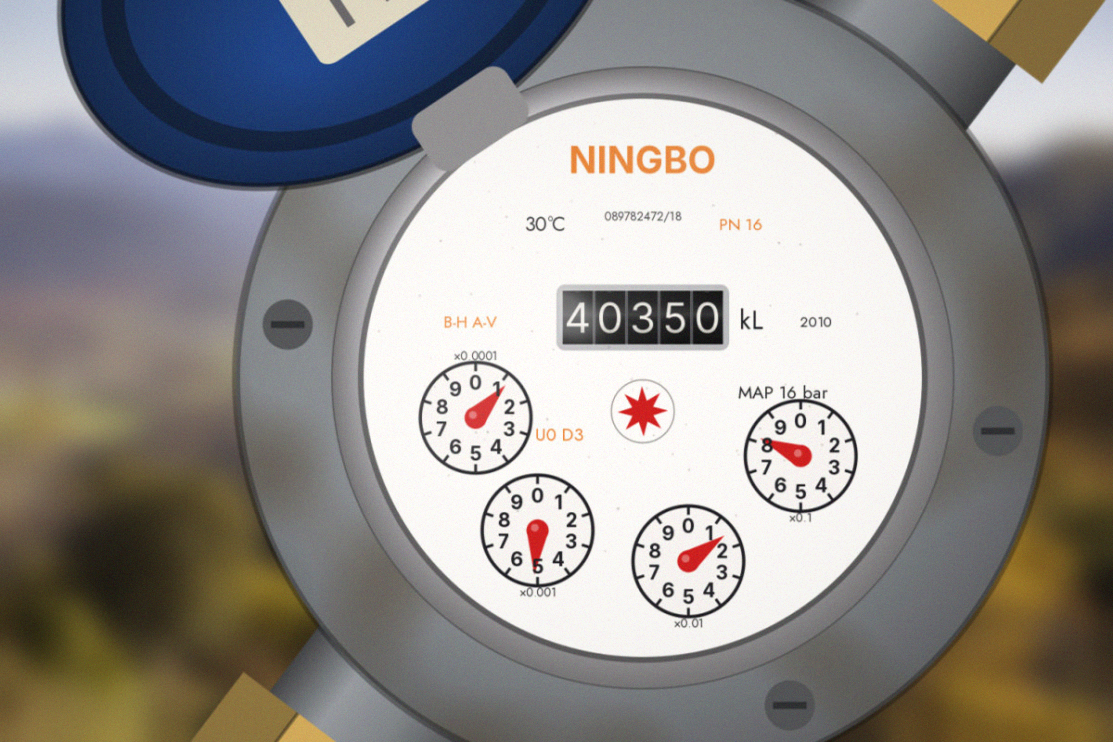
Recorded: 40350.8151 kL
